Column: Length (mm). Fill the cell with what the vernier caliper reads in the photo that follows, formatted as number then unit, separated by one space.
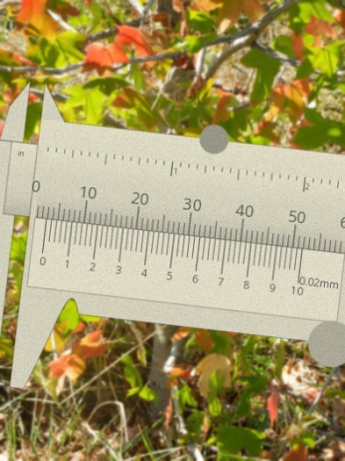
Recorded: 2.8 mm
